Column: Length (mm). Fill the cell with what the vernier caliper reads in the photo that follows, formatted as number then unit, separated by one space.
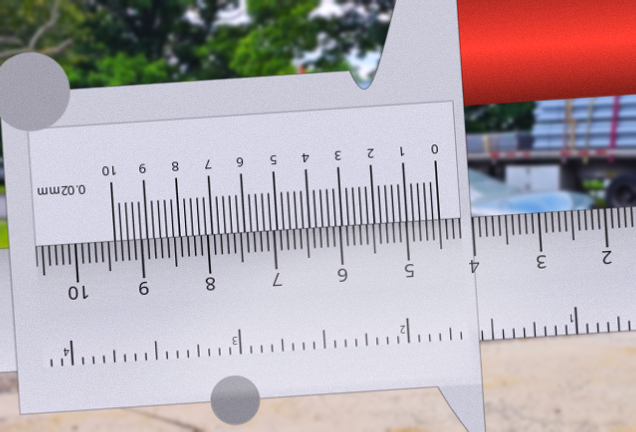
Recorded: 45.0 mm
